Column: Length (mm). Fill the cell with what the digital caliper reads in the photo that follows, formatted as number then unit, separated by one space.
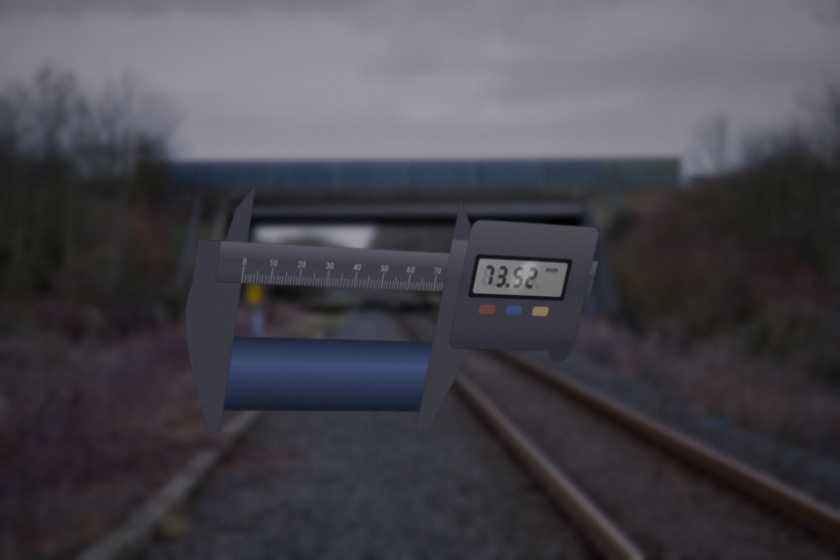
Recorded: 73.52 mm
